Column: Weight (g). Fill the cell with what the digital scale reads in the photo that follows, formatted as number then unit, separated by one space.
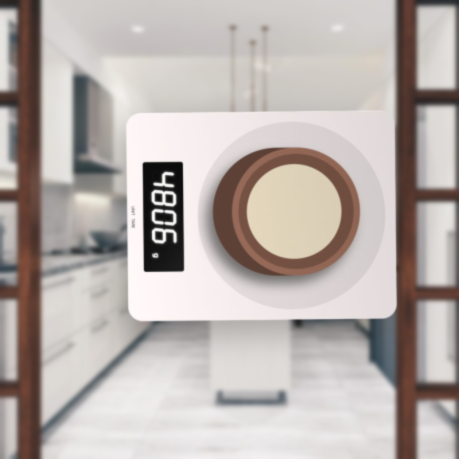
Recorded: 4806 g
